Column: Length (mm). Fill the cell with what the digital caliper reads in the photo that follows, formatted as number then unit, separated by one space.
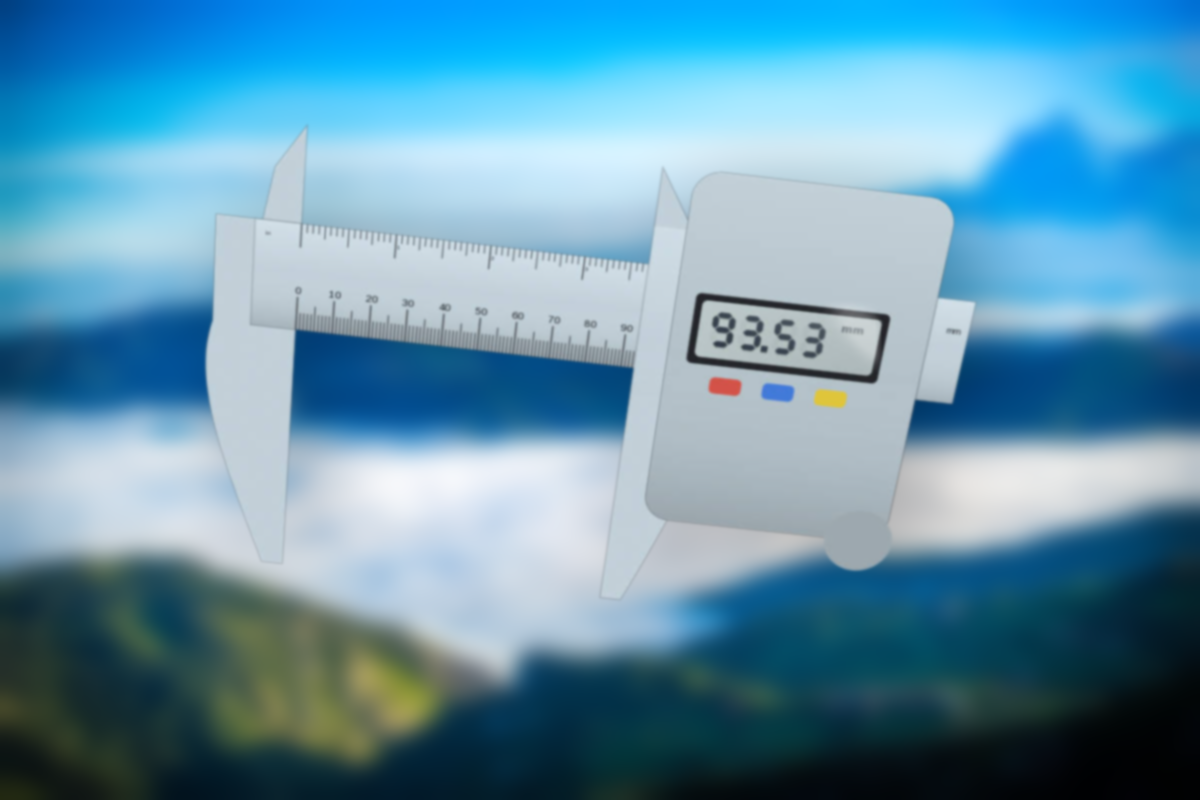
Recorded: 93.53 mm
